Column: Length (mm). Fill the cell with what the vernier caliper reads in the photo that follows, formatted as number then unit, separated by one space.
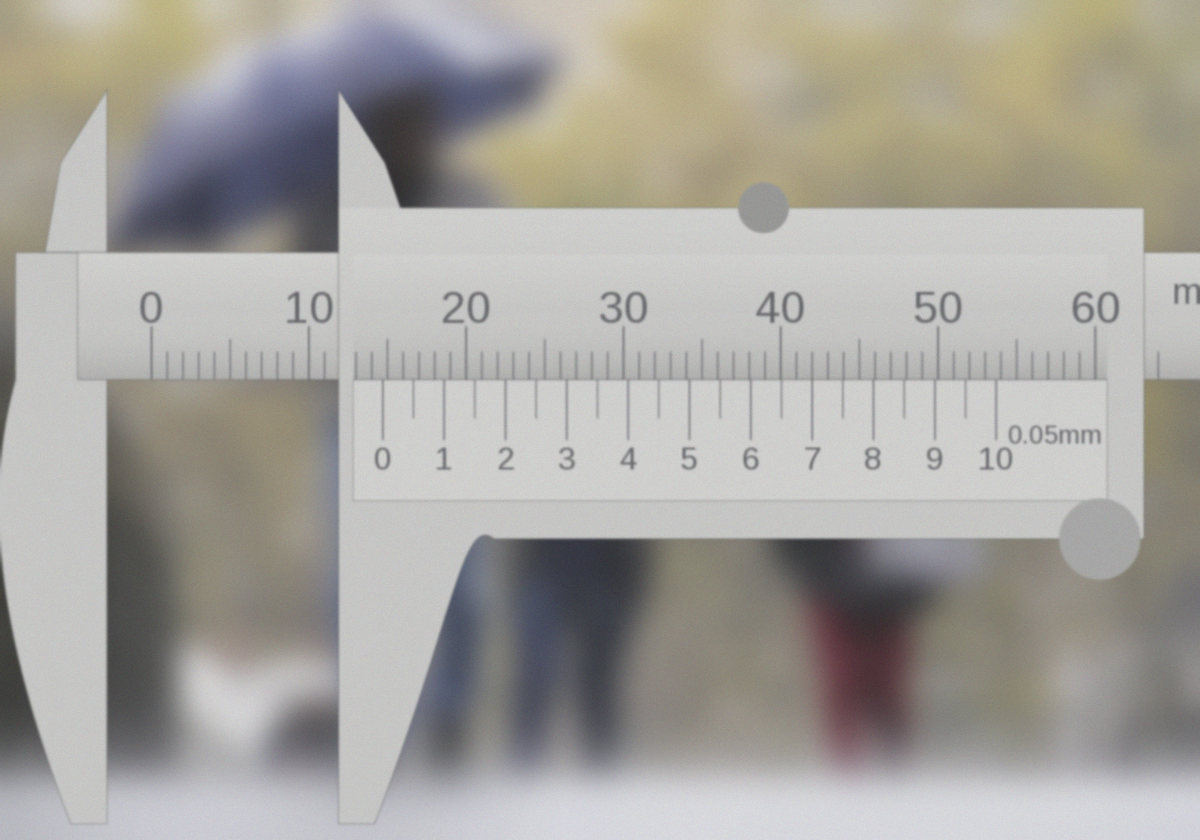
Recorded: 14.7 mm
